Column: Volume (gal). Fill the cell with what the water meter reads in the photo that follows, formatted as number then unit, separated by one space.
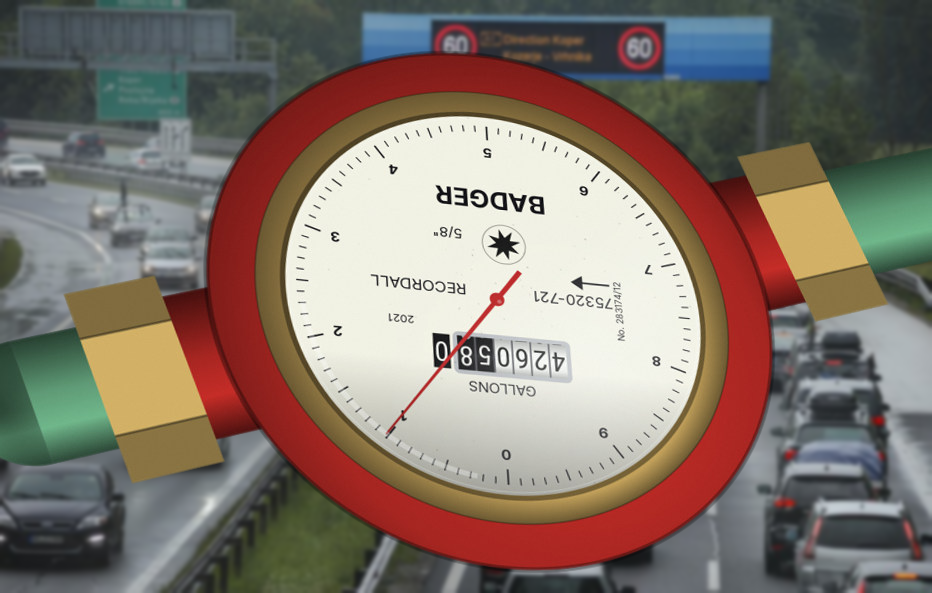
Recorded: 4260581.0 gal
